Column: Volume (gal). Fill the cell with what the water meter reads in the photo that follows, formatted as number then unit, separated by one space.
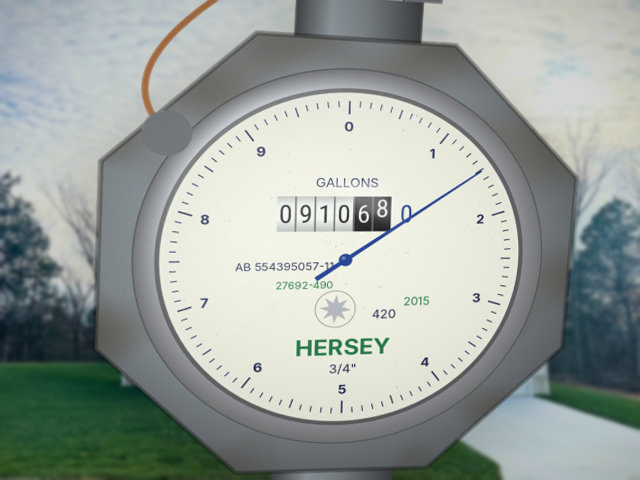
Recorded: 910681.5 gal
